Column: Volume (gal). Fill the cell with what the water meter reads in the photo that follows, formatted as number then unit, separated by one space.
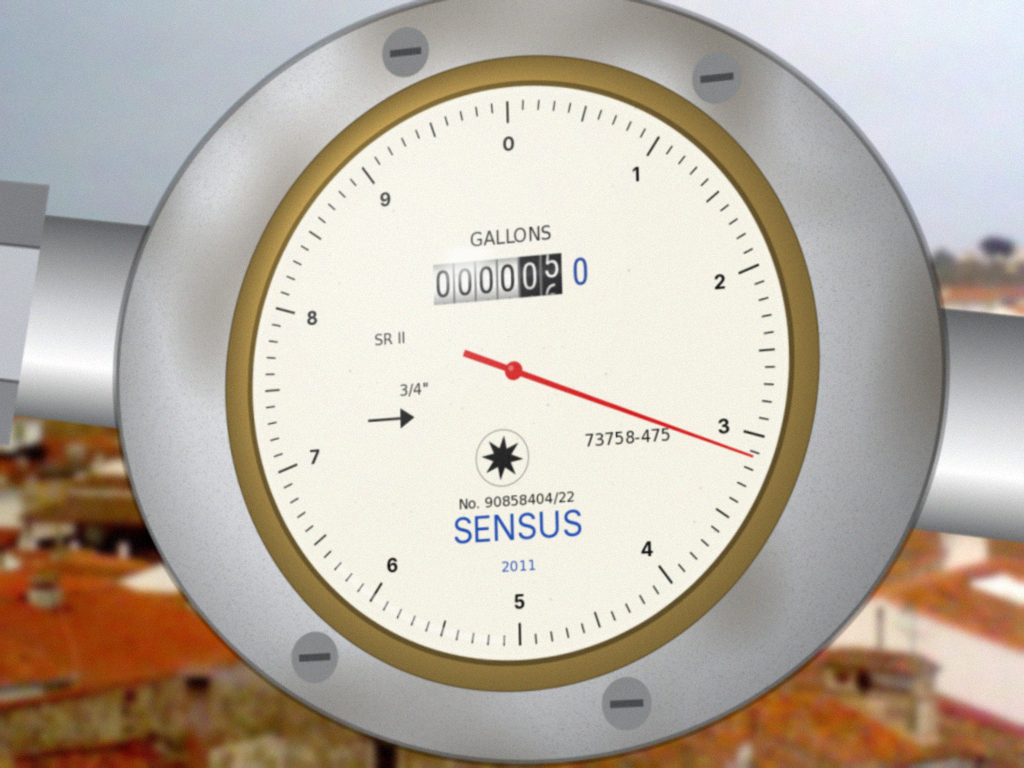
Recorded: 53.1 gal
